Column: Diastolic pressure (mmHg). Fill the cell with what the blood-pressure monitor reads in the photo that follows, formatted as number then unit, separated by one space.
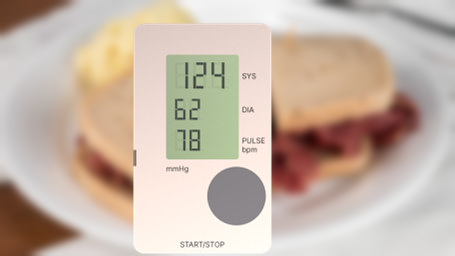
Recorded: 62 mmHg
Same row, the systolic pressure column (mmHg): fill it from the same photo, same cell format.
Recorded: 124 mmHg
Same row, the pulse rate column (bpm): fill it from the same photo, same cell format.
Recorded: 78 bpm
